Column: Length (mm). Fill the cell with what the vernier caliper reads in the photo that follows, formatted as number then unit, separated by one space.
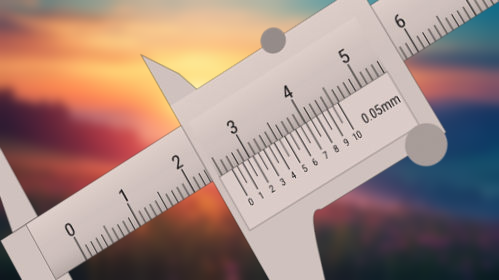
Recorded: 26.8 mm
